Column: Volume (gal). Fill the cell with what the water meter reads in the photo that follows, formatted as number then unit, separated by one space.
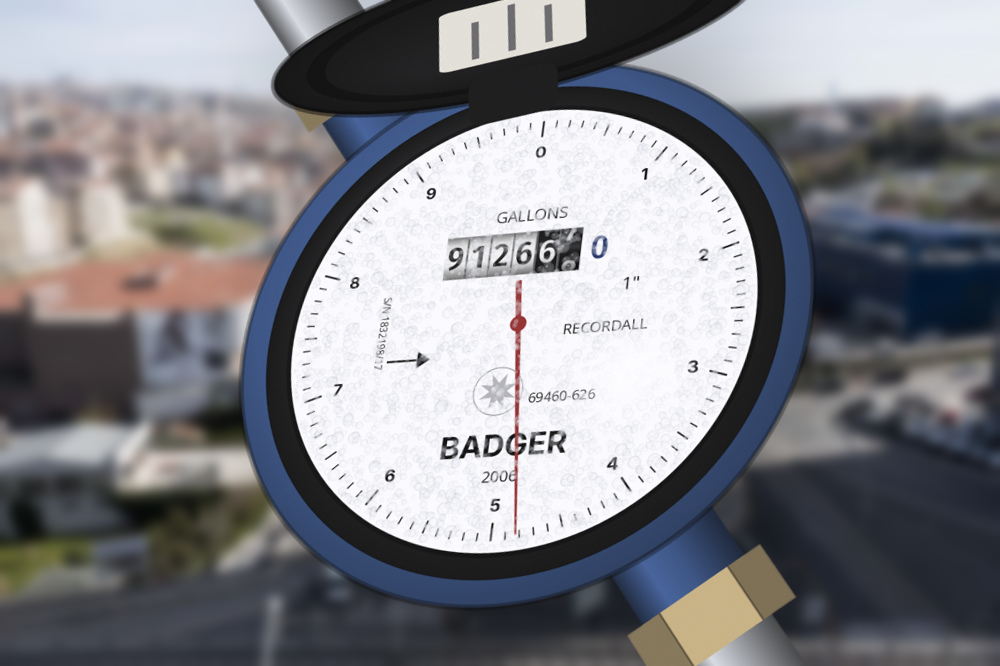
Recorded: 9126674.8 gal
